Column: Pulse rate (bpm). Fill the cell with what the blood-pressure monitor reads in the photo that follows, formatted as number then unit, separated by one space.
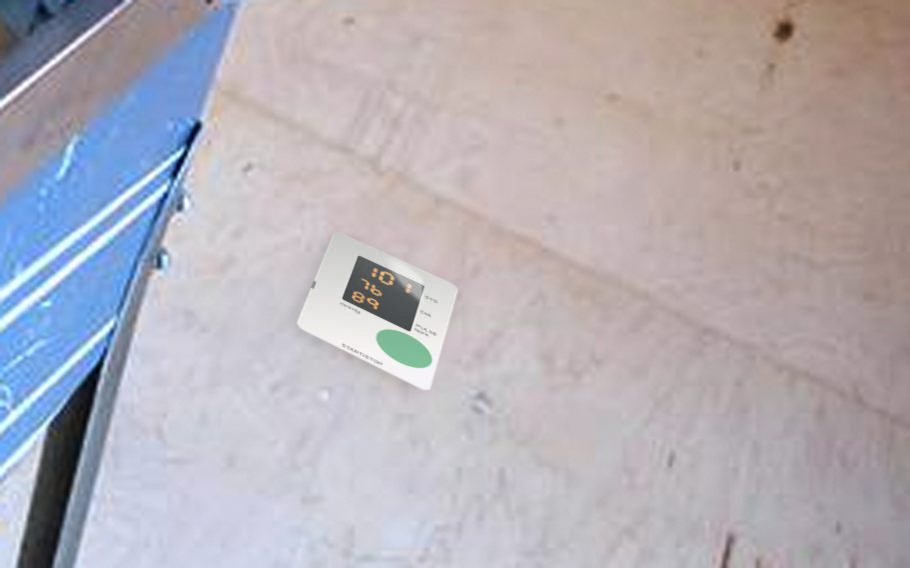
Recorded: 89 bpm
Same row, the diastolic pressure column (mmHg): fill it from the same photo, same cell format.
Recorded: 76 mmHg
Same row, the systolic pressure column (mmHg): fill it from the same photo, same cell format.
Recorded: 101 mmHg
